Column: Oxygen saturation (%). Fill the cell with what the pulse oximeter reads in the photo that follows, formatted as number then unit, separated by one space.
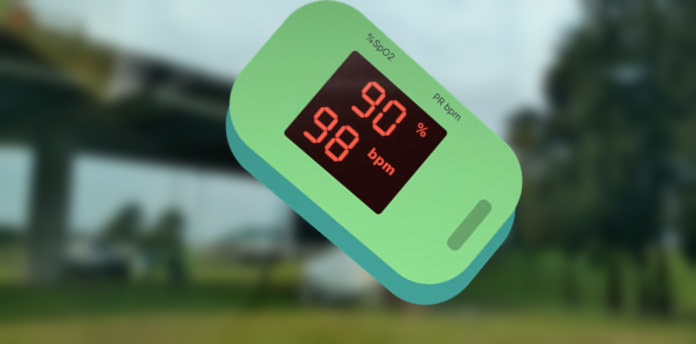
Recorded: 90 %
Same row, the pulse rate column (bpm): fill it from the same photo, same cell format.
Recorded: 98 bpm
